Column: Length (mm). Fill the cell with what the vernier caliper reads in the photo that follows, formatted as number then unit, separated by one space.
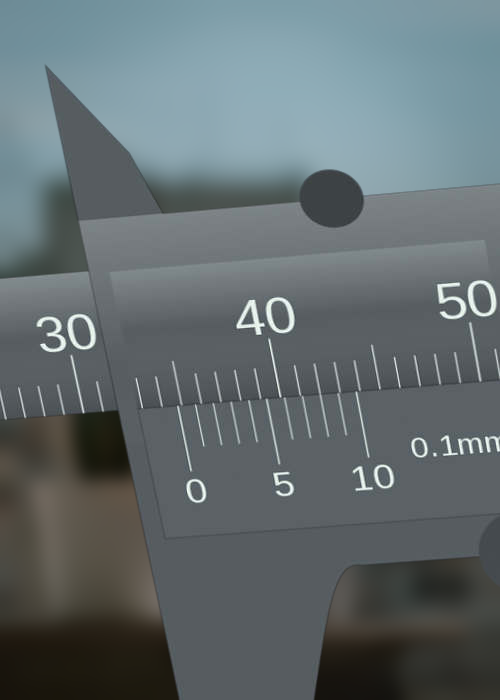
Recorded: 34.8 mm
